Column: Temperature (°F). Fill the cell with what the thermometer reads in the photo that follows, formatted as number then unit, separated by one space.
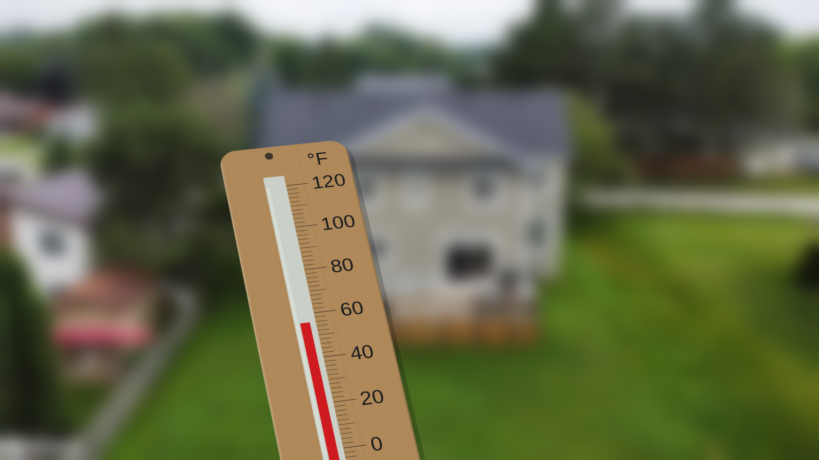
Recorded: 56 °F
